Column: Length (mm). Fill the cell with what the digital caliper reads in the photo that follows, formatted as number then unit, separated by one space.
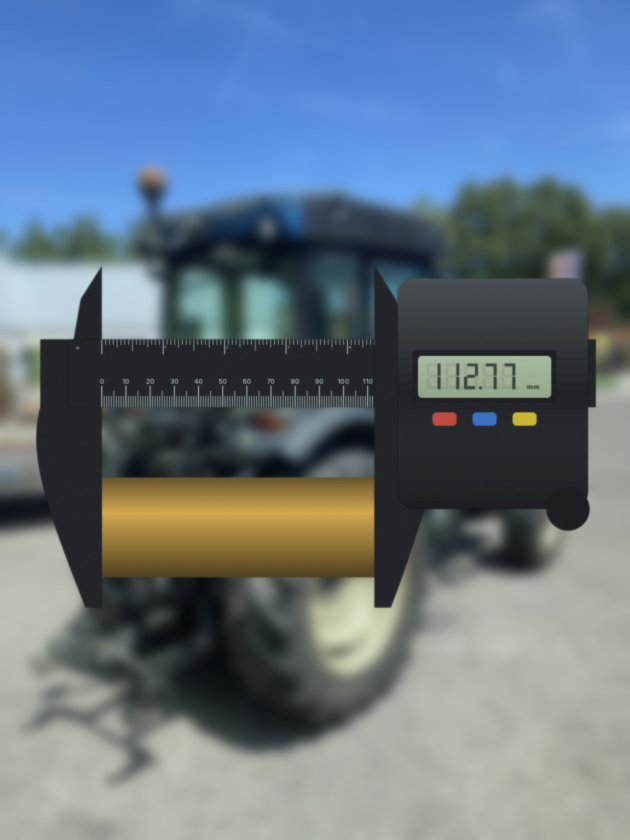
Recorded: 112.77 mm
